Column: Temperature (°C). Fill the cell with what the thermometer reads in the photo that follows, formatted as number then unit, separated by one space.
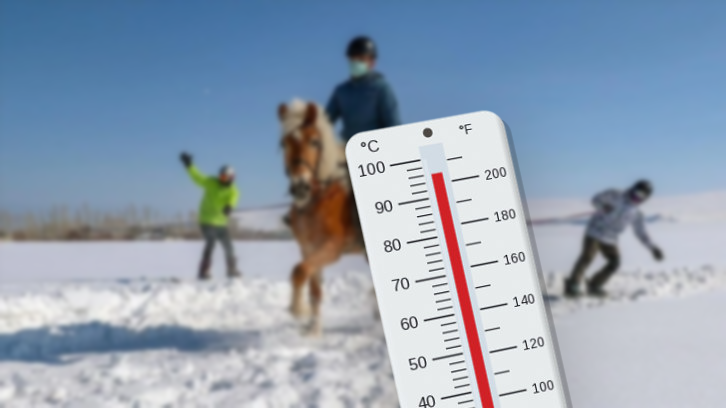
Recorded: 96 °C
